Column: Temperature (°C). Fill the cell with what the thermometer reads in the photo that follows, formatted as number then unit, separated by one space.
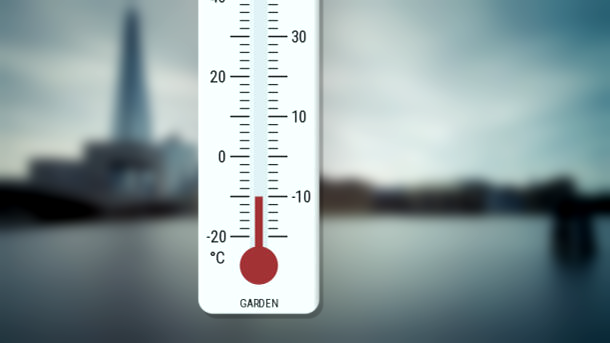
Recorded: -10 °C
